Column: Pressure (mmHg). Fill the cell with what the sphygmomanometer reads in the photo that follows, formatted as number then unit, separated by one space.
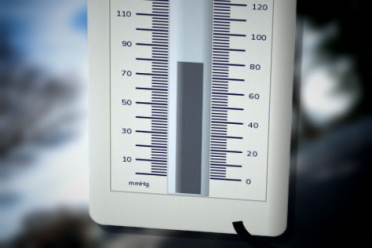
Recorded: 80 mmHg
